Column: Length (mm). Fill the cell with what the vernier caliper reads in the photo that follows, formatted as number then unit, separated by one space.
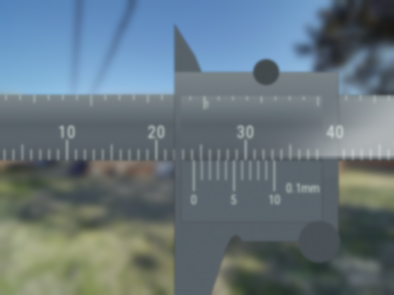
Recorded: 24.2 mm
